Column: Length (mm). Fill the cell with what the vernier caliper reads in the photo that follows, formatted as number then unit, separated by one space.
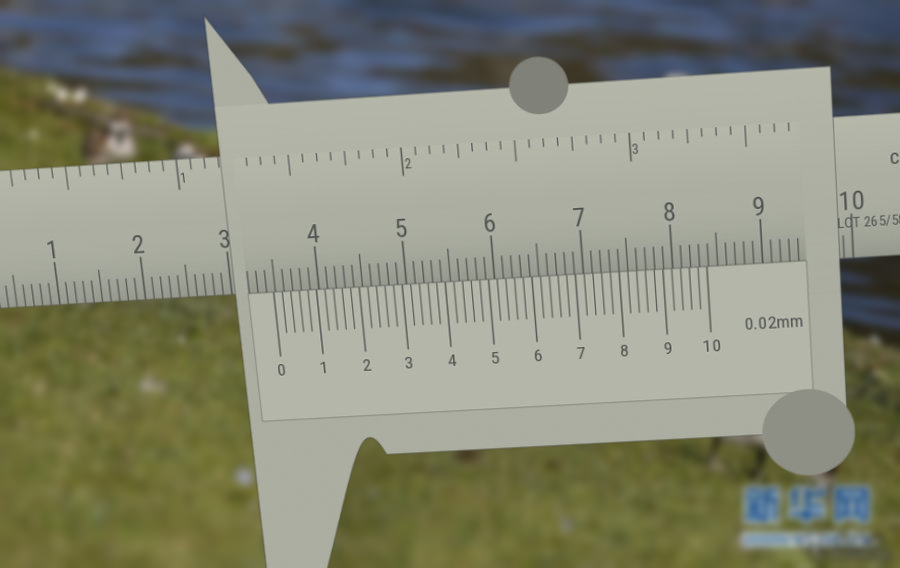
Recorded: 34.8 mm
